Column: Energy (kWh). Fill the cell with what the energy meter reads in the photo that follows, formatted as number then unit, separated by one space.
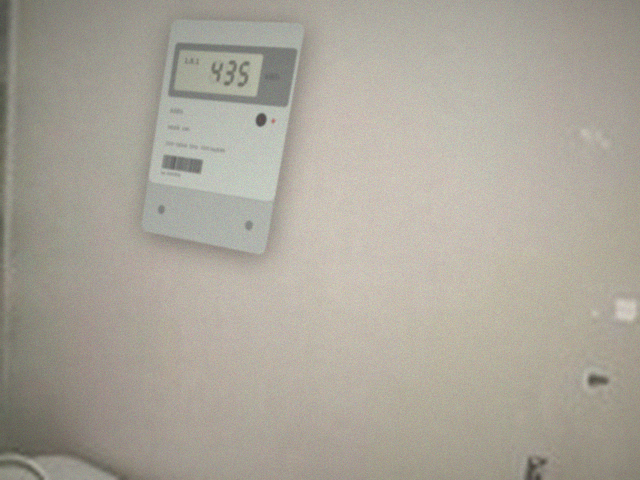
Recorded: 435 kWh
